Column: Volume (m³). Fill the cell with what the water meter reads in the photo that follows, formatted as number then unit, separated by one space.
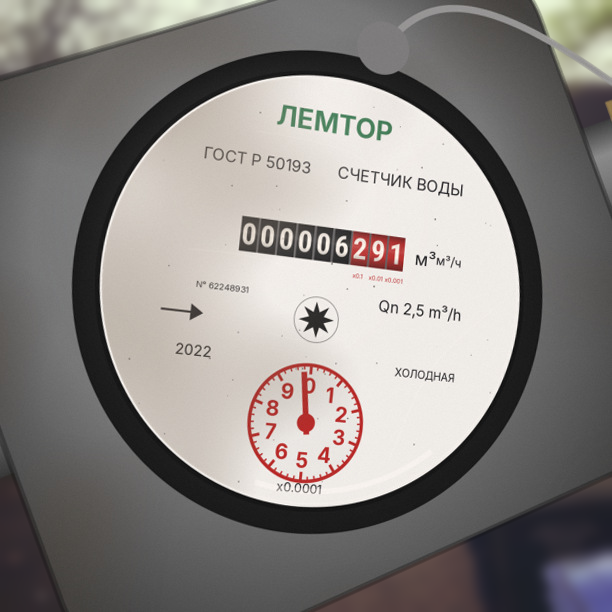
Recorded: 6.2909 m³
